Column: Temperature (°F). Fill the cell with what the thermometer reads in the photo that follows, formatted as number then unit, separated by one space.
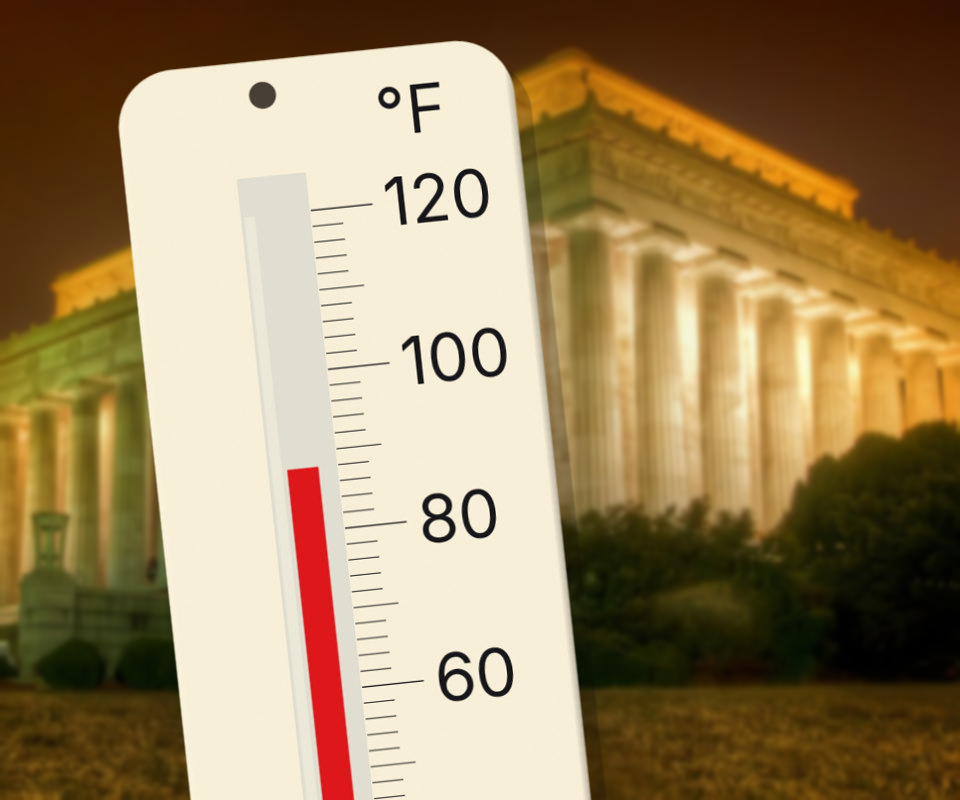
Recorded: 88 °F
